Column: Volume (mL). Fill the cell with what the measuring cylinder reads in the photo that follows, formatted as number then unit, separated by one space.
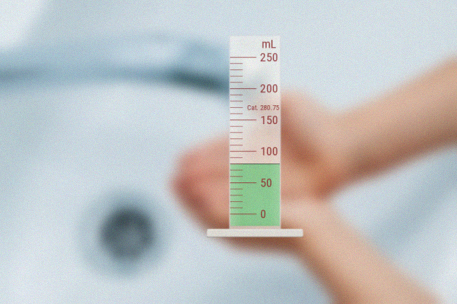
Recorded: 80 mL
